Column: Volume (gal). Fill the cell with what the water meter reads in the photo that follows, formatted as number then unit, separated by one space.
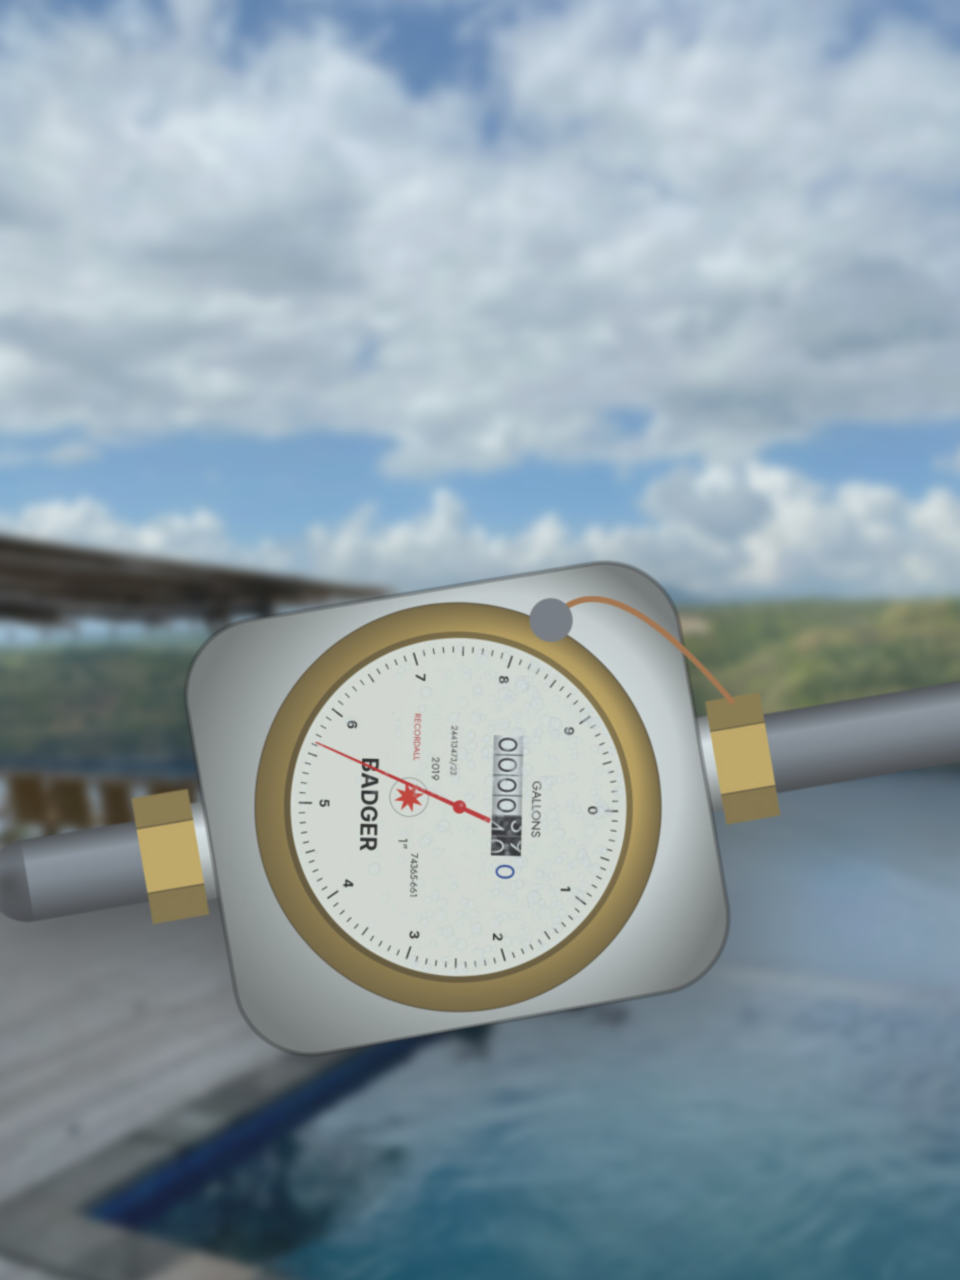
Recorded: 395.6 gal
